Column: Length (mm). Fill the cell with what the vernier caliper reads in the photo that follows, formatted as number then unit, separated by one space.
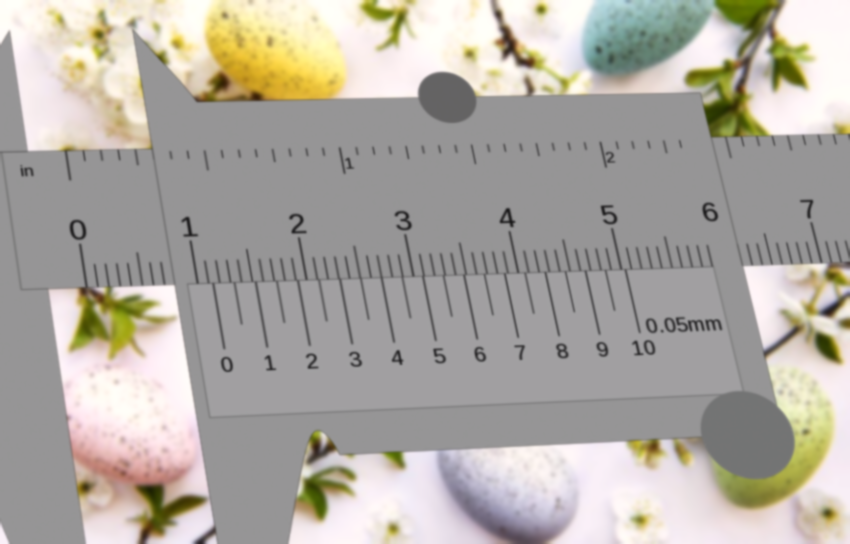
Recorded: 11.4 mm
